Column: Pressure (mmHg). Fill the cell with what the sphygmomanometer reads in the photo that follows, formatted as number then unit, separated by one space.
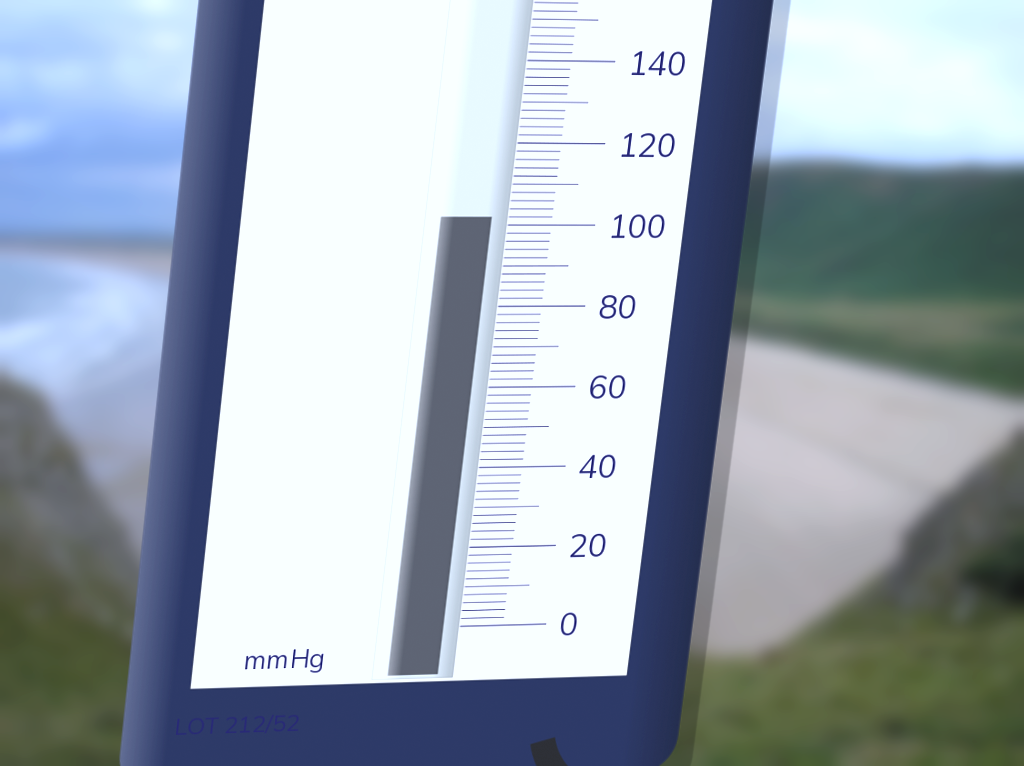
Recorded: 102 mmHg
